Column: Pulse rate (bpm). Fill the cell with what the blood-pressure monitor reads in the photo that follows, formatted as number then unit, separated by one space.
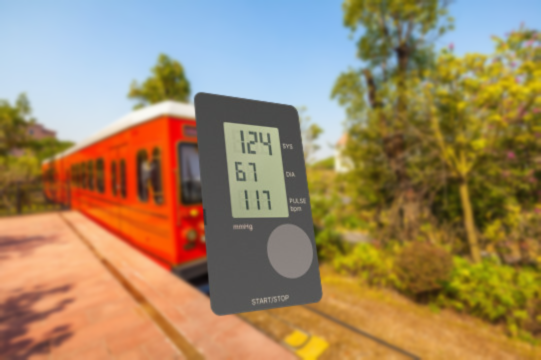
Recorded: 117 bpm
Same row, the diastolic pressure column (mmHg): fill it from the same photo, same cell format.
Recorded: 67 mmHg
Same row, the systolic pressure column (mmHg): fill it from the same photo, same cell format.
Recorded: 124 mmHg
